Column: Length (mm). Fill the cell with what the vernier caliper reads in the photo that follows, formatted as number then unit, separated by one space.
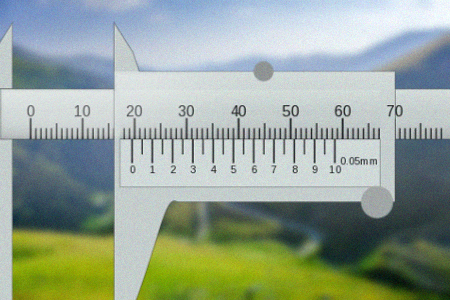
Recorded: 19.5 mm
